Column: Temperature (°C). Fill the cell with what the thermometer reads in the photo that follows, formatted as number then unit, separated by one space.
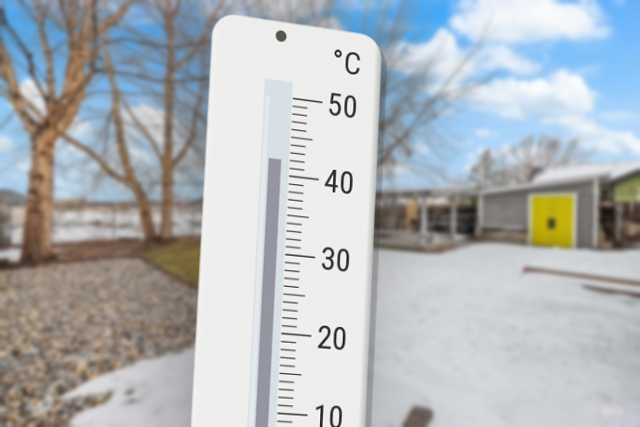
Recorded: 42 °C
